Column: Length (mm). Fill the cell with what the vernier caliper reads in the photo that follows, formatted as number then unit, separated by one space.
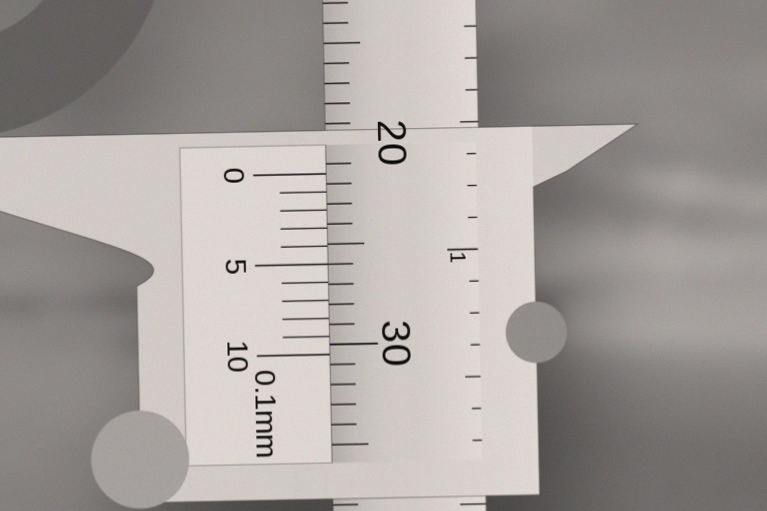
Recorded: 21.5 mm
